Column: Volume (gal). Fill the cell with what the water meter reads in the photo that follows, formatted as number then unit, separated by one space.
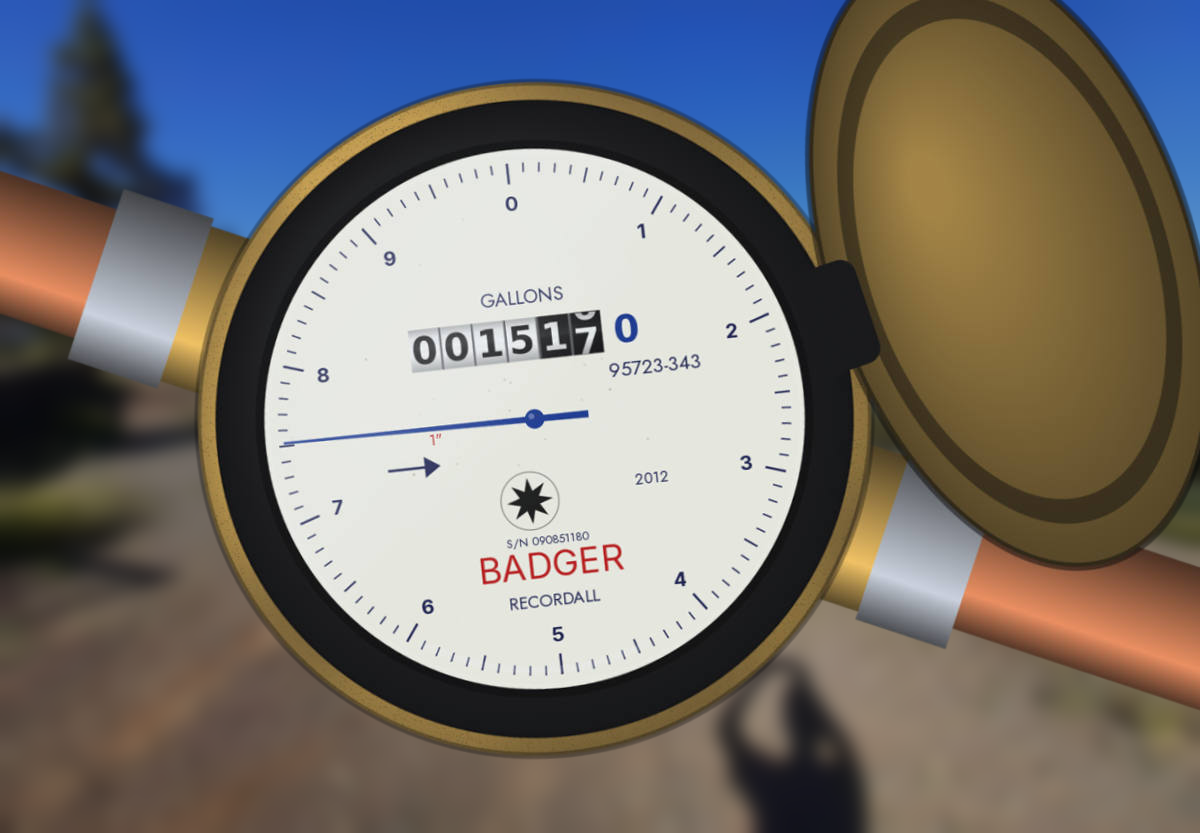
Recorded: 15167.5 gal
